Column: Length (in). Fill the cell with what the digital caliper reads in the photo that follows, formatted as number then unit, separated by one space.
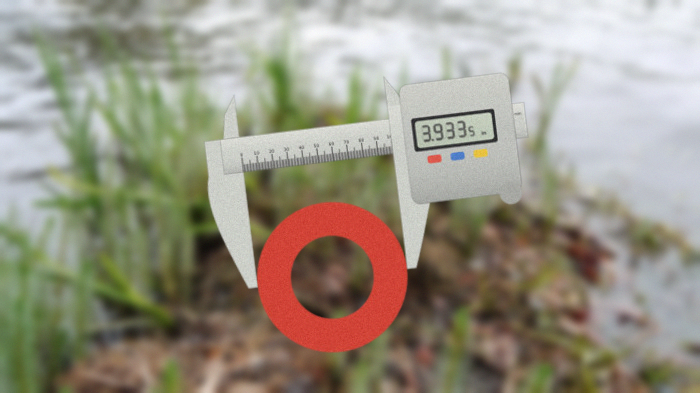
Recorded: 3.9335 in
